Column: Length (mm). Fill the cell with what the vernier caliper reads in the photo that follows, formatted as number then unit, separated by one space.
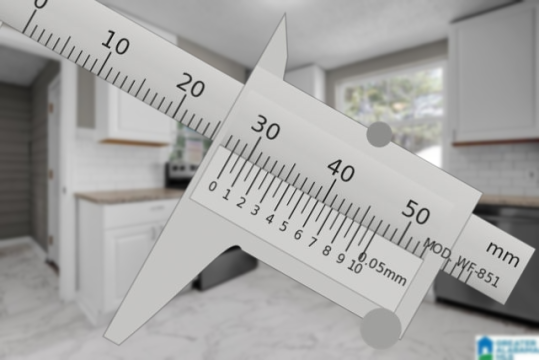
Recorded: 28.0 mm
